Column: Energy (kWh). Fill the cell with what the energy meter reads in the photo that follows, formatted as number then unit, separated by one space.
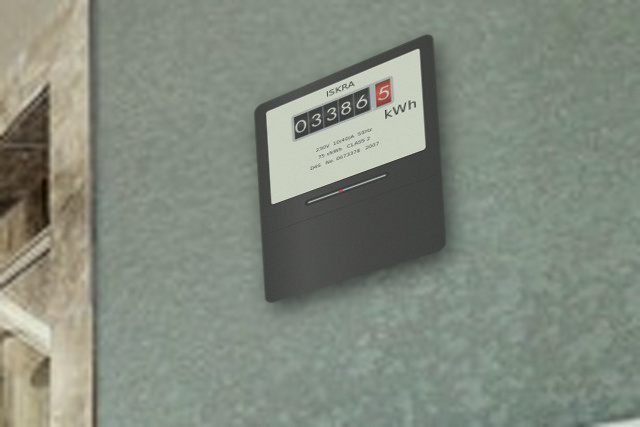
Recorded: 3386.5 kWh
